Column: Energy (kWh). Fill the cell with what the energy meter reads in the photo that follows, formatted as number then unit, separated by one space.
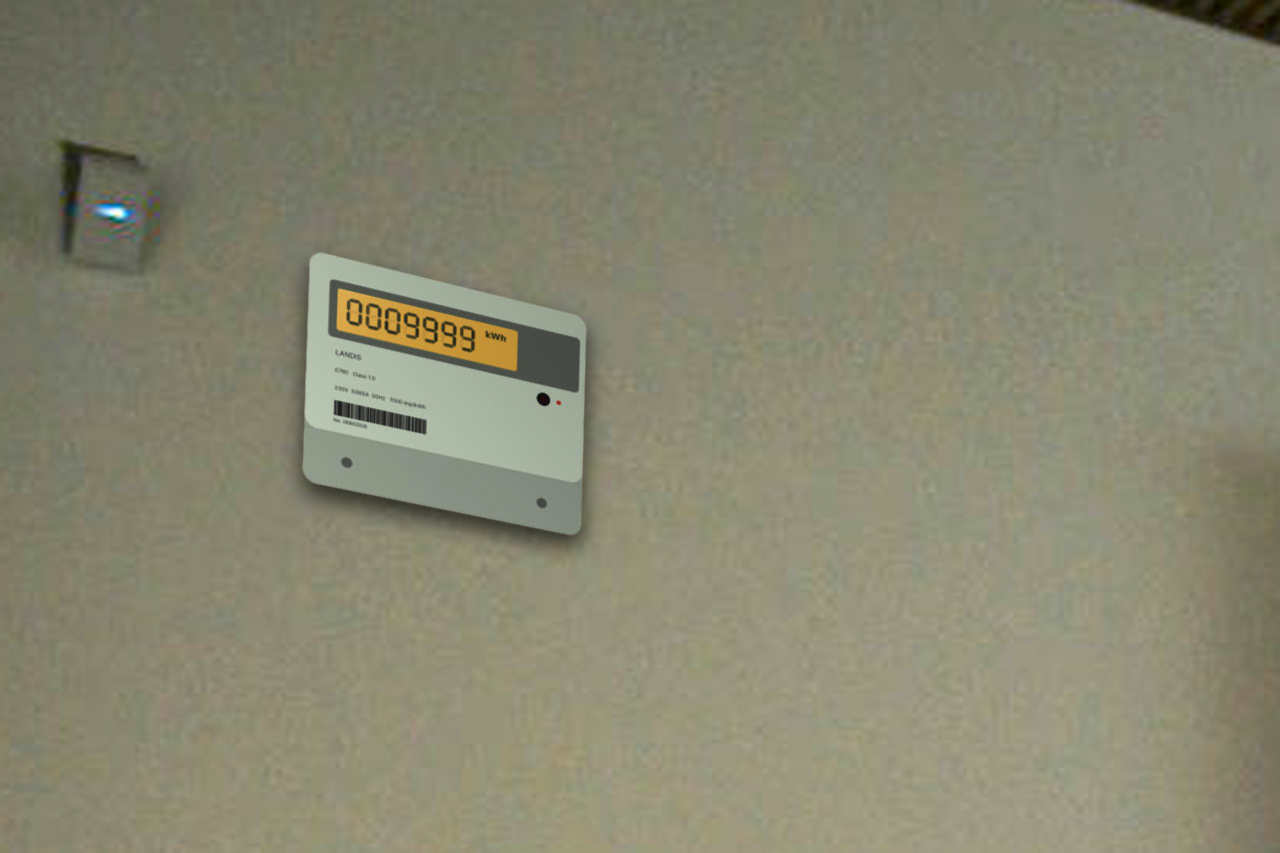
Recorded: 9999 kWh
